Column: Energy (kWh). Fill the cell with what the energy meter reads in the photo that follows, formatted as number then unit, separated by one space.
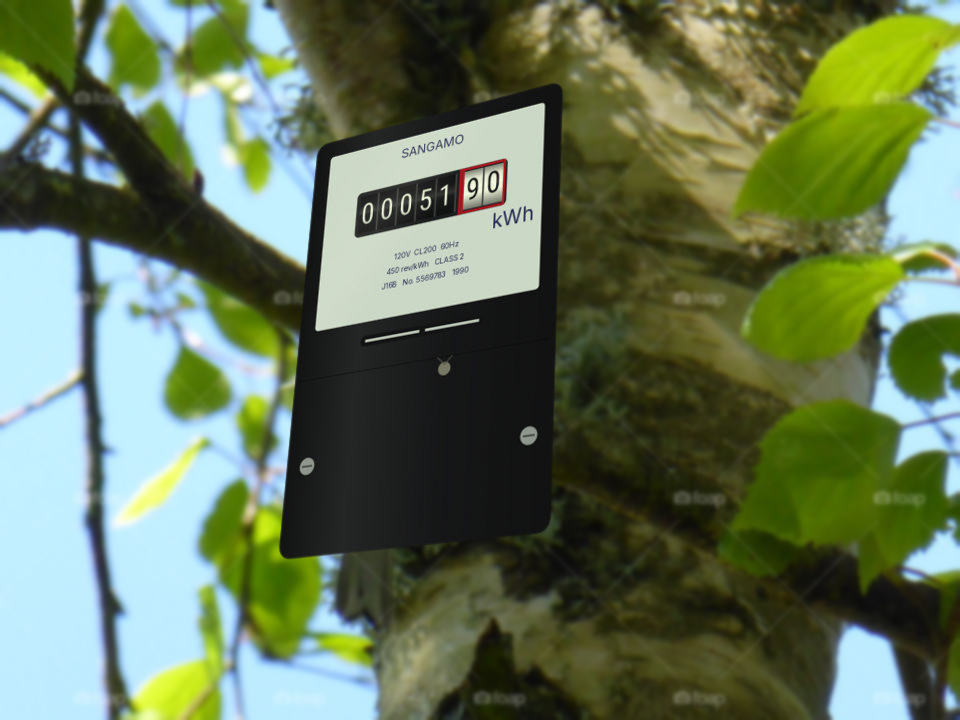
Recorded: 51.90 kWh
